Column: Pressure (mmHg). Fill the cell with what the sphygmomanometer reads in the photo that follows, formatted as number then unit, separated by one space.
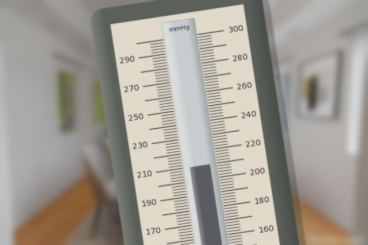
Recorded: 210 mmHg
